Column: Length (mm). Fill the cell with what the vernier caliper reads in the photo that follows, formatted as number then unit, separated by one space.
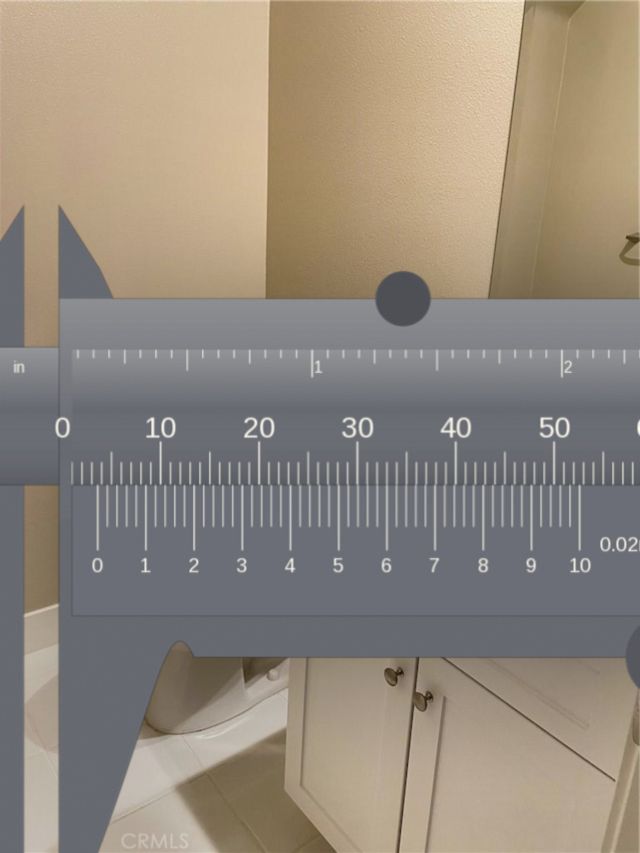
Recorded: 3.6 mm
